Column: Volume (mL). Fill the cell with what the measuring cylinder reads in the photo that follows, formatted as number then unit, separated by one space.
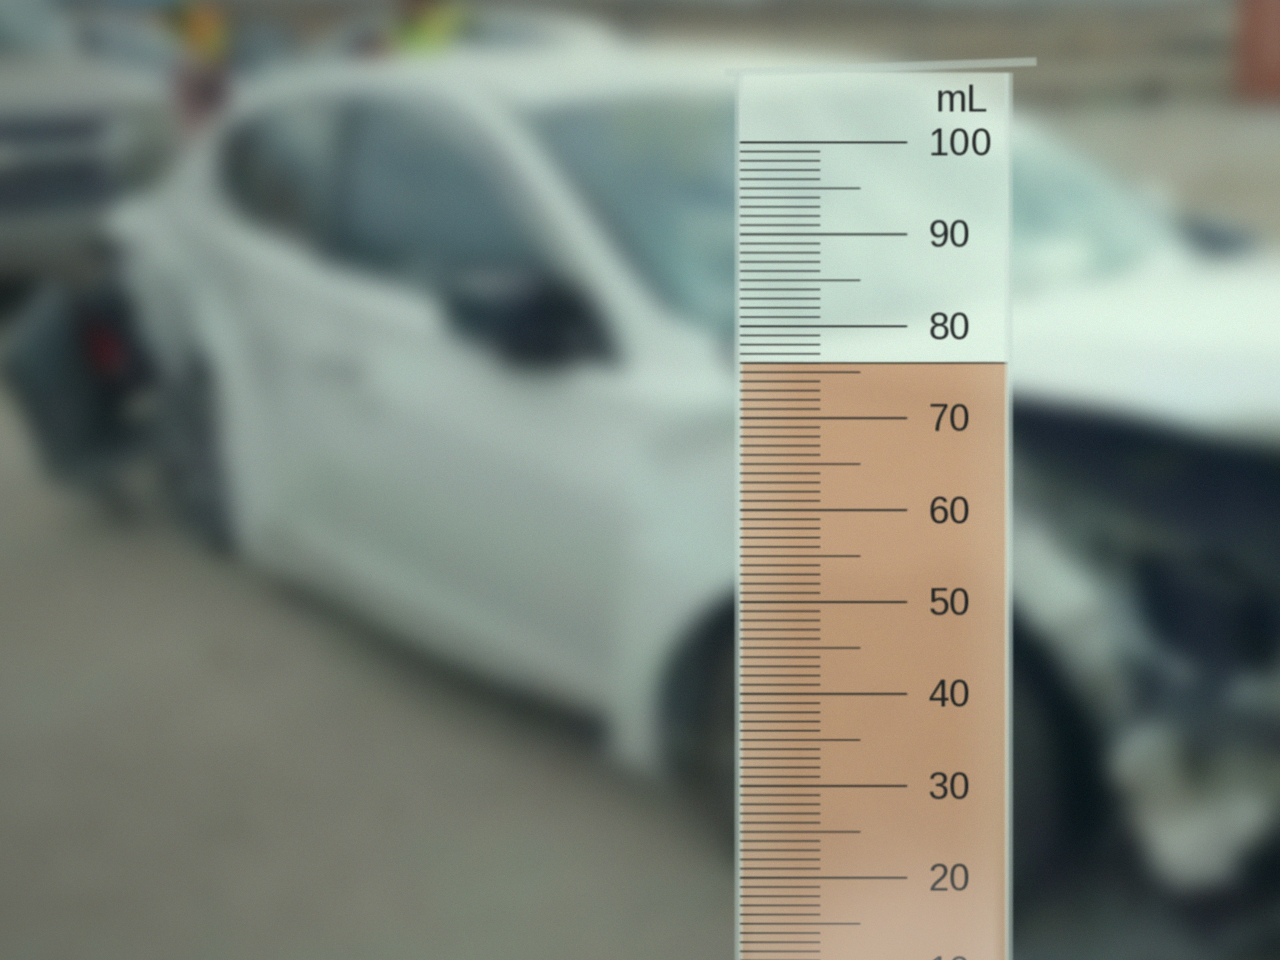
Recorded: 76 mL
